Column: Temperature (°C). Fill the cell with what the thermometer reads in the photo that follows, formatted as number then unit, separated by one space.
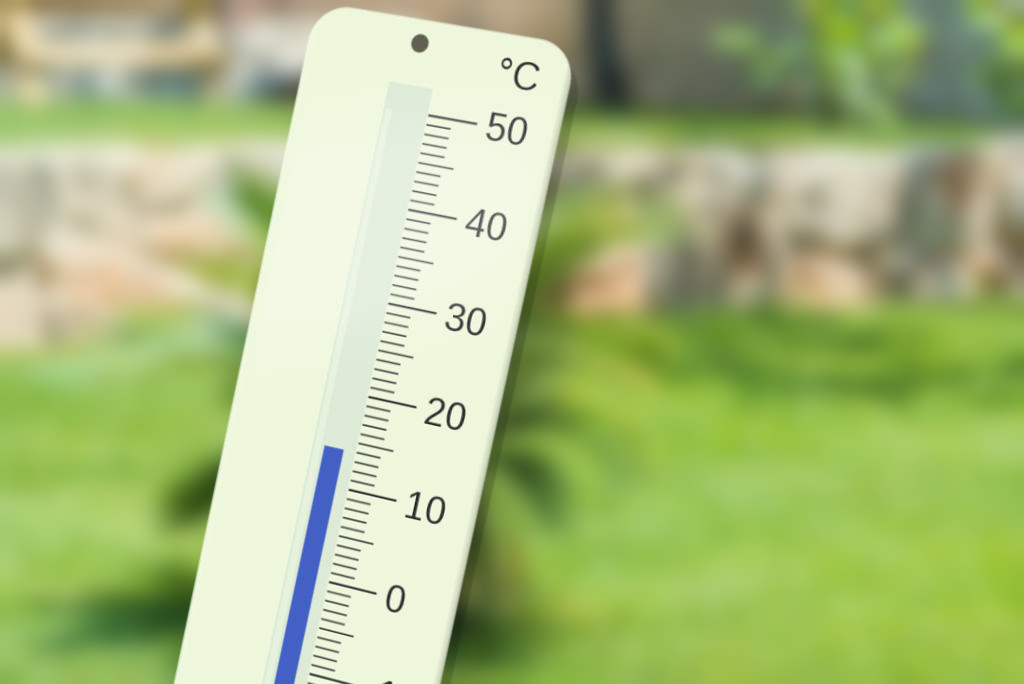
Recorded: 14 °C
